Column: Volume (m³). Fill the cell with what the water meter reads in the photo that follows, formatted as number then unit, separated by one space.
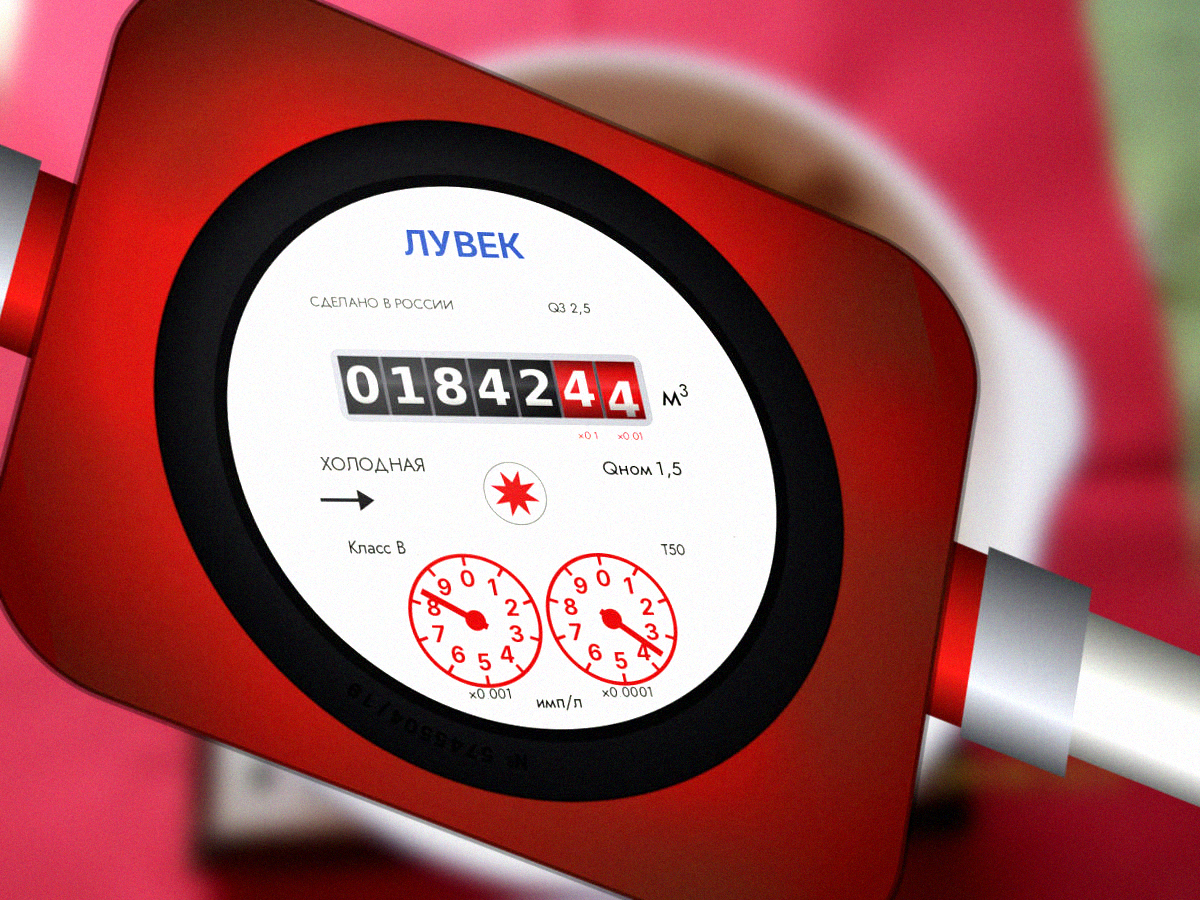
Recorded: 1842.4383 m³
